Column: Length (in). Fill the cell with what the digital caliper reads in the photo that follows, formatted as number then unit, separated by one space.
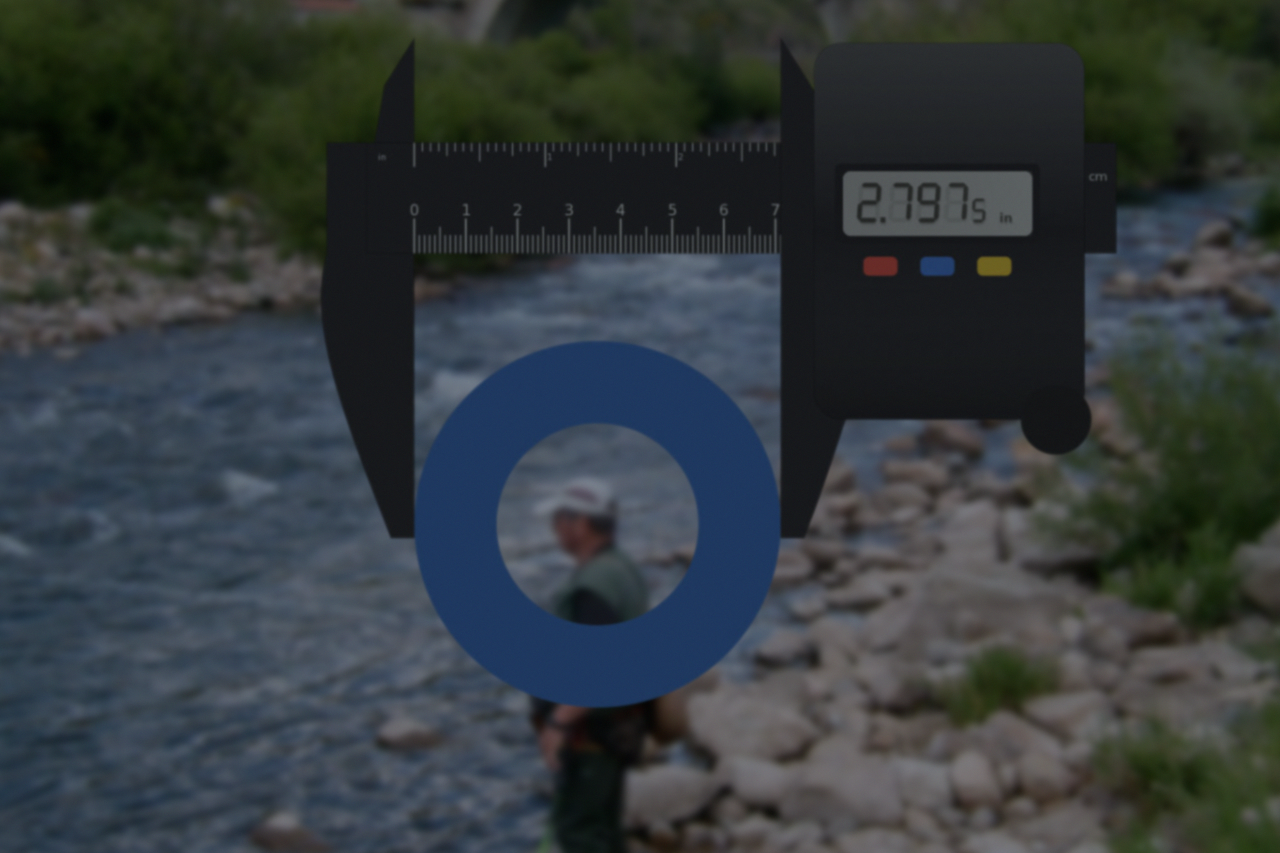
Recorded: 2.7975 in
